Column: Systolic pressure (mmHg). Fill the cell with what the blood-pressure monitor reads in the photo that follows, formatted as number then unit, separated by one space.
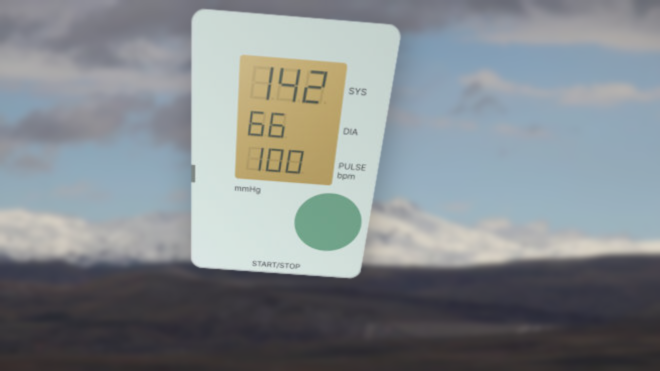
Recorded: 142 mmHg
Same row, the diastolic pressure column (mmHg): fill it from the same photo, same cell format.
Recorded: 66 mmHg
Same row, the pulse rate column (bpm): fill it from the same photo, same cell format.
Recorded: 100 bpm
